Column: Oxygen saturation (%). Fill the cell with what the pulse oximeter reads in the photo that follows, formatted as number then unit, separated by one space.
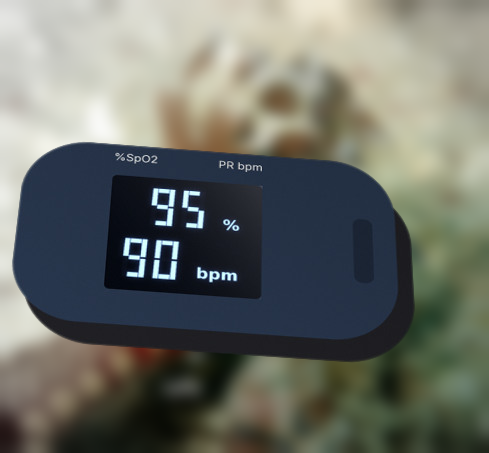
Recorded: 95 %
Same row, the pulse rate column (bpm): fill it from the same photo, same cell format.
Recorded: 90 bpm
